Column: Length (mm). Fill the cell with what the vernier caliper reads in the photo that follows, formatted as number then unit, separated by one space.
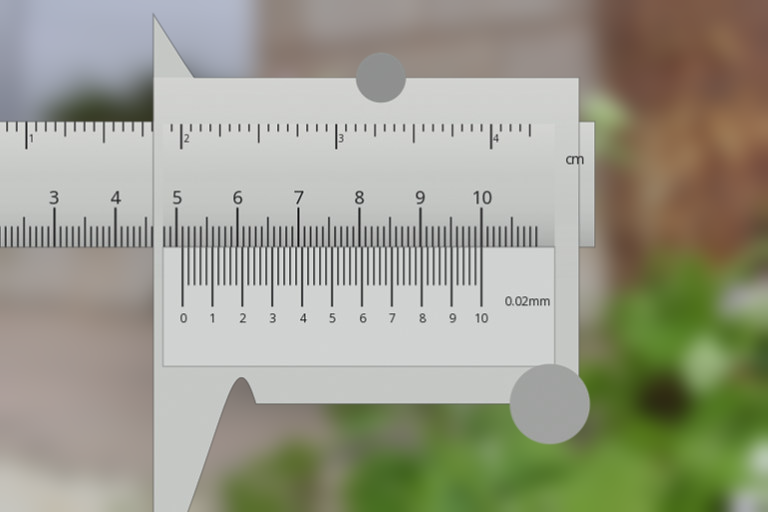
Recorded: 51.0 mm
